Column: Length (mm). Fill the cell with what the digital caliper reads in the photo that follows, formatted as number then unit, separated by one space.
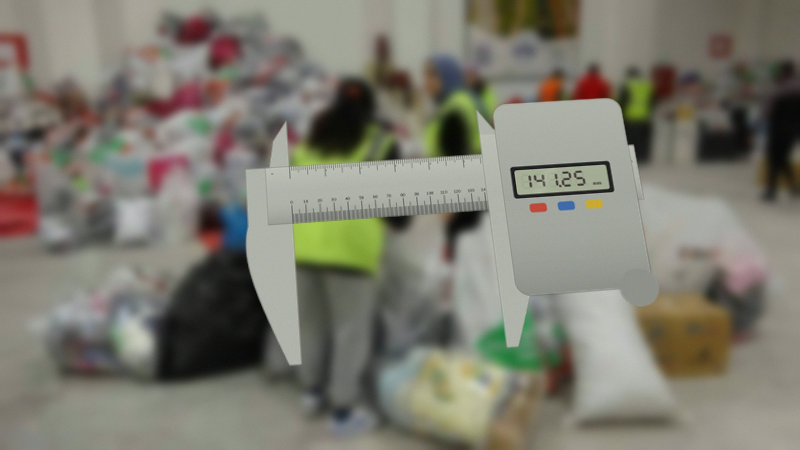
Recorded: 141.25 mm
